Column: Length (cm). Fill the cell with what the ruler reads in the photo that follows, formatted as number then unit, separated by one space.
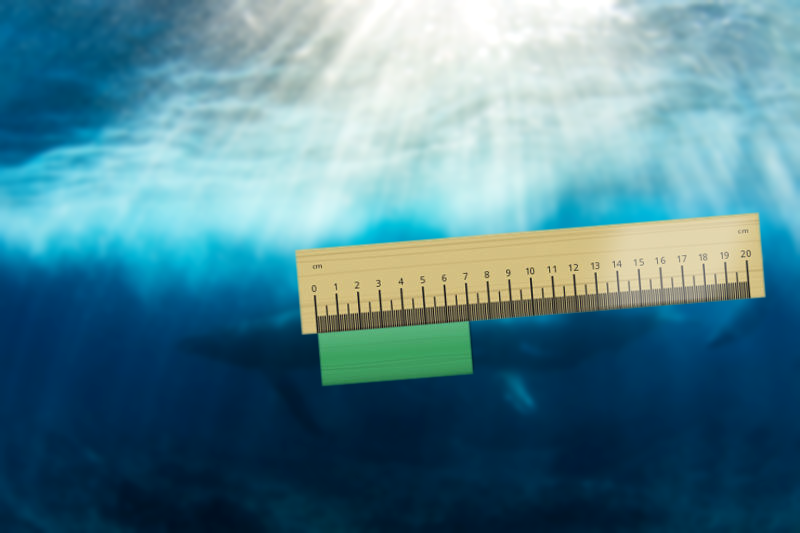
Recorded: 7 cm
